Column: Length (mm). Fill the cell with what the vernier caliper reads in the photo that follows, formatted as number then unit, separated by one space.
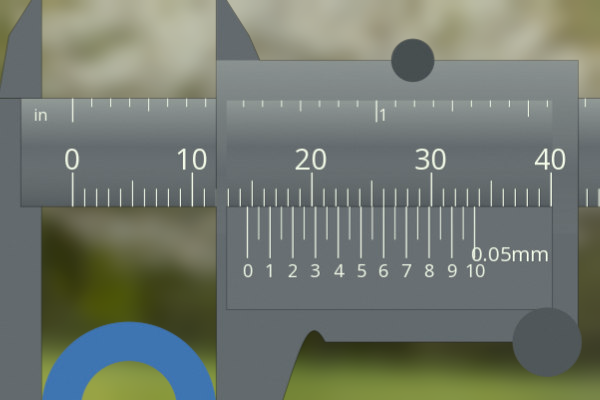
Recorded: 14.6 mm
